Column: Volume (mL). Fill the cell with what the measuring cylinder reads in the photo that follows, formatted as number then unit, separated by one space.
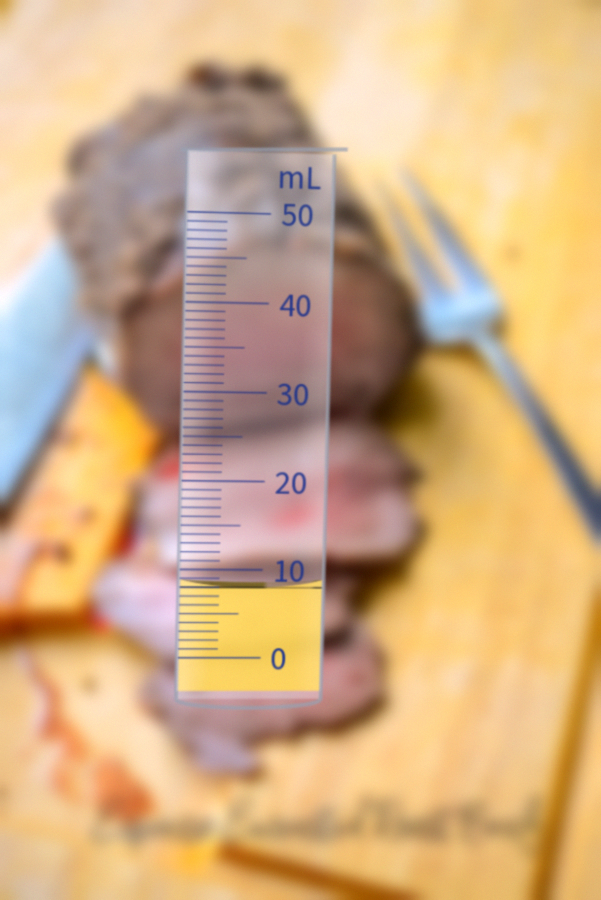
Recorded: 8 mL
